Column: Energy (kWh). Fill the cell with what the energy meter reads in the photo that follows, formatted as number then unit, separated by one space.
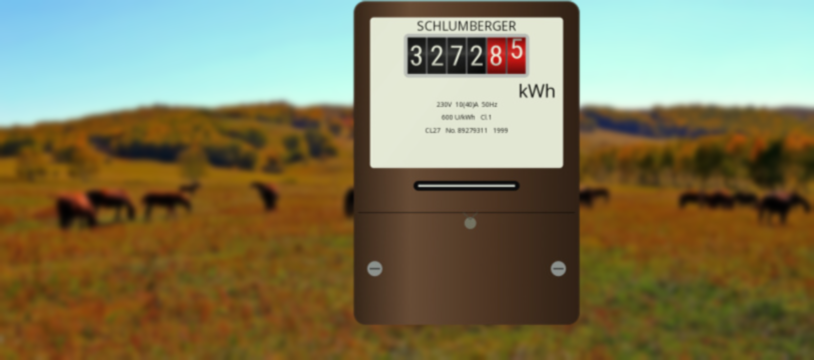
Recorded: 3272.85 kWh
